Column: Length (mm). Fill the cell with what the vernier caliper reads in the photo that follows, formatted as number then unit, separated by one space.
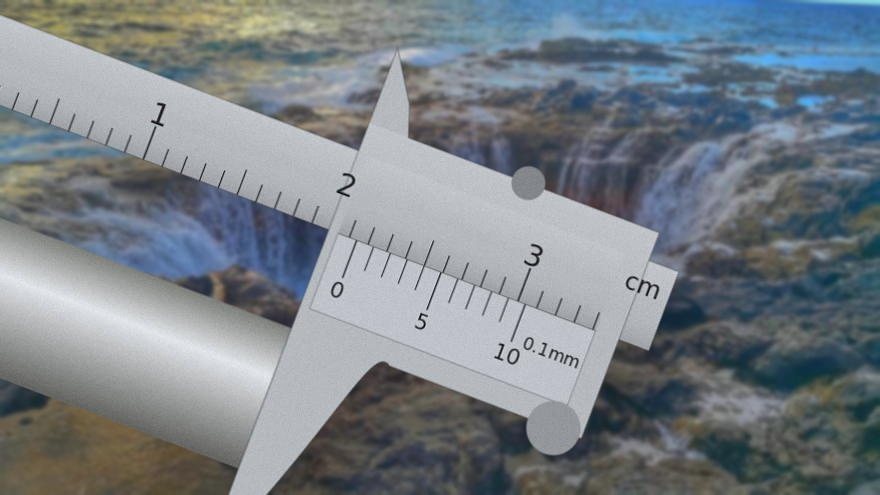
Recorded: 21.4 mm
